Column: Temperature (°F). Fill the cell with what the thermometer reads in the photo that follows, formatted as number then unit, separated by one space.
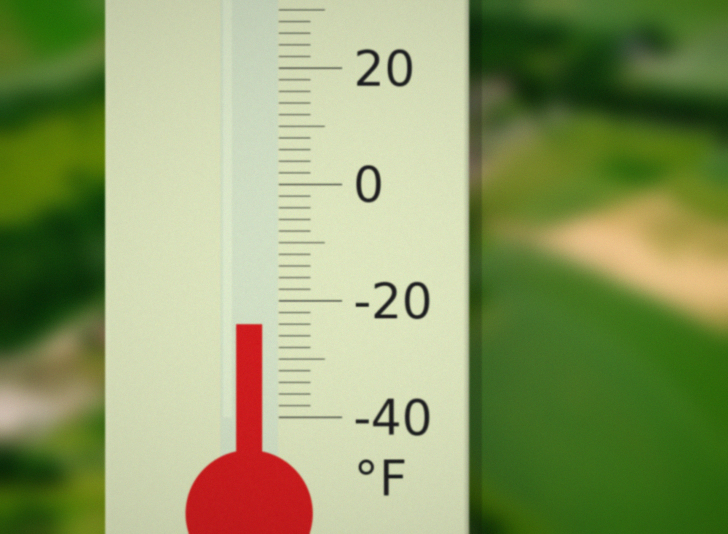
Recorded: -24 °F
